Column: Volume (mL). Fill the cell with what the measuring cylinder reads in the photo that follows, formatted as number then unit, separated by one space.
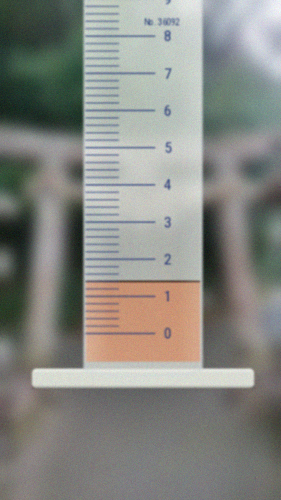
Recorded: 1.4 mL
